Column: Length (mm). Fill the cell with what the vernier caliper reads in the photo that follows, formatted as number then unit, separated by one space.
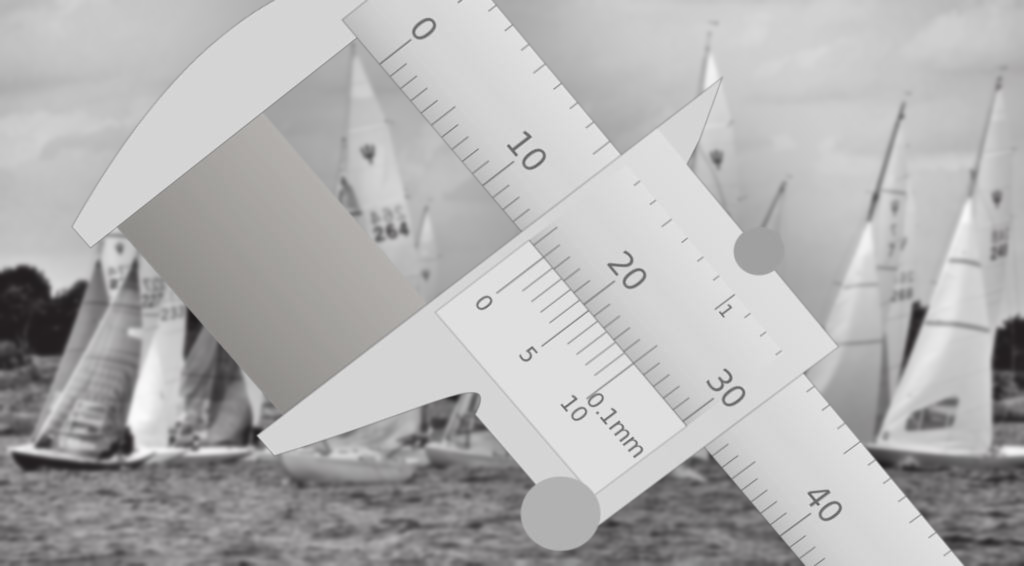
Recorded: 16.0 mm
